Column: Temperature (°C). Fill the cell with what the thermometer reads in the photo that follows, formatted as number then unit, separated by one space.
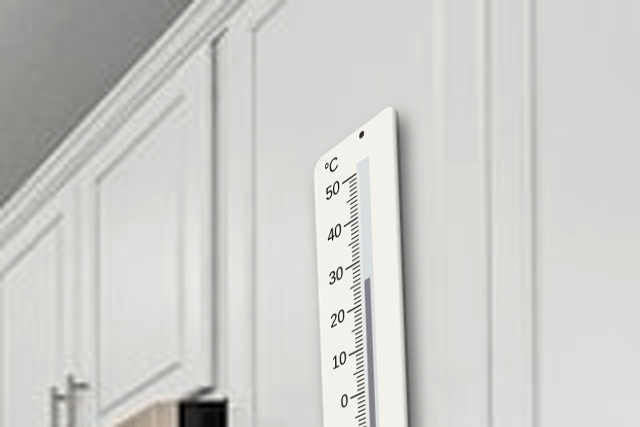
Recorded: 25 °C
